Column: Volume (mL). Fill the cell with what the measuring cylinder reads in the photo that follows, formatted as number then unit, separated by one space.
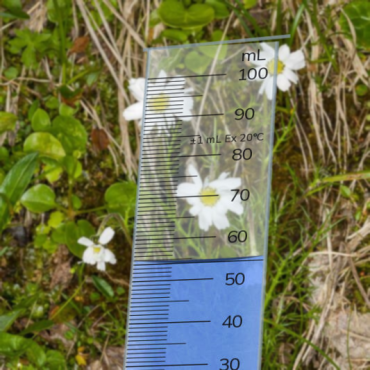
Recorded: 54 mL
